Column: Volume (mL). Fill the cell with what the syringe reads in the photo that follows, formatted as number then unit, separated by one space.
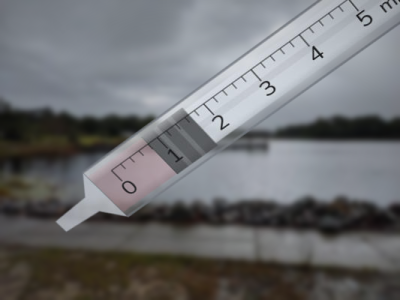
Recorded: 0.8 mL
